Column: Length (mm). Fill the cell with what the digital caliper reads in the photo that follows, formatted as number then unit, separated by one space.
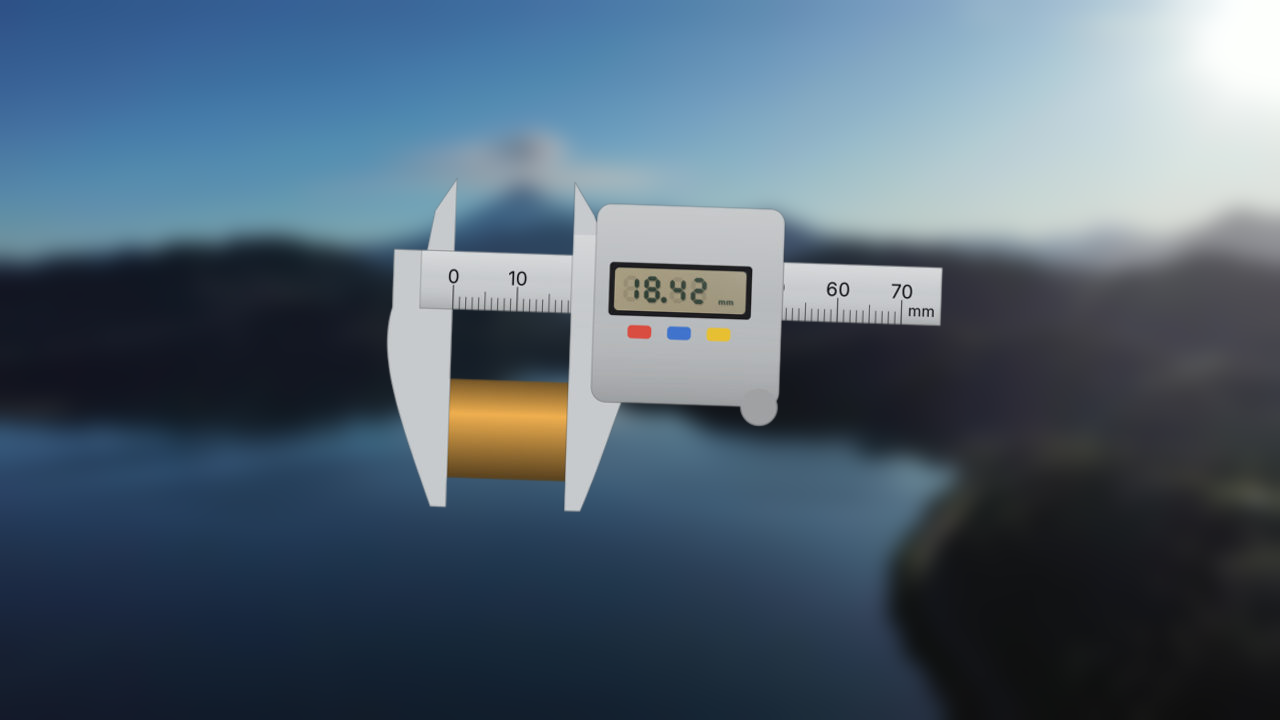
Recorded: 18.42 mm
